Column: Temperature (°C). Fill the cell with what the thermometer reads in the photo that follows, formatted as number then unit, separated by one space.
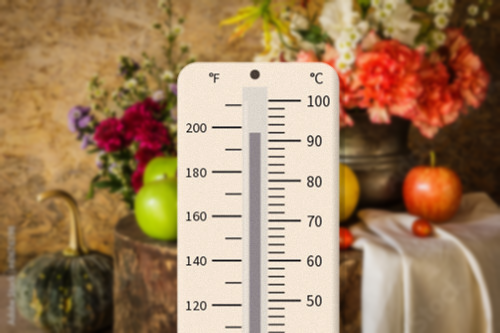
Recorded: 92 °C
